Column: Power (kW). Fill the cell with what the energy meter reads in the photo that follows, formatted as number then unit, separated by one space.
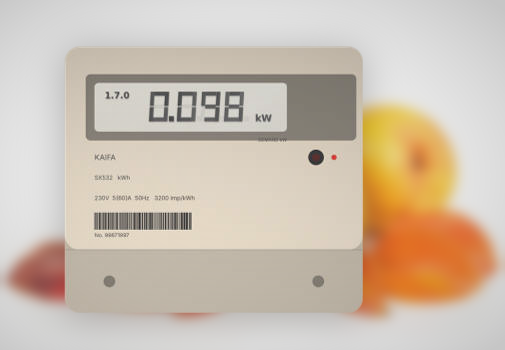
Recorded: 0.098 kW
